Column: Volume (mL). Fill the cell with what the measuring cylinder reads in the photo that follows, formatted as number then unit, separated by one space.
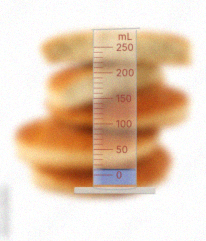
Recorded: 10 mL
